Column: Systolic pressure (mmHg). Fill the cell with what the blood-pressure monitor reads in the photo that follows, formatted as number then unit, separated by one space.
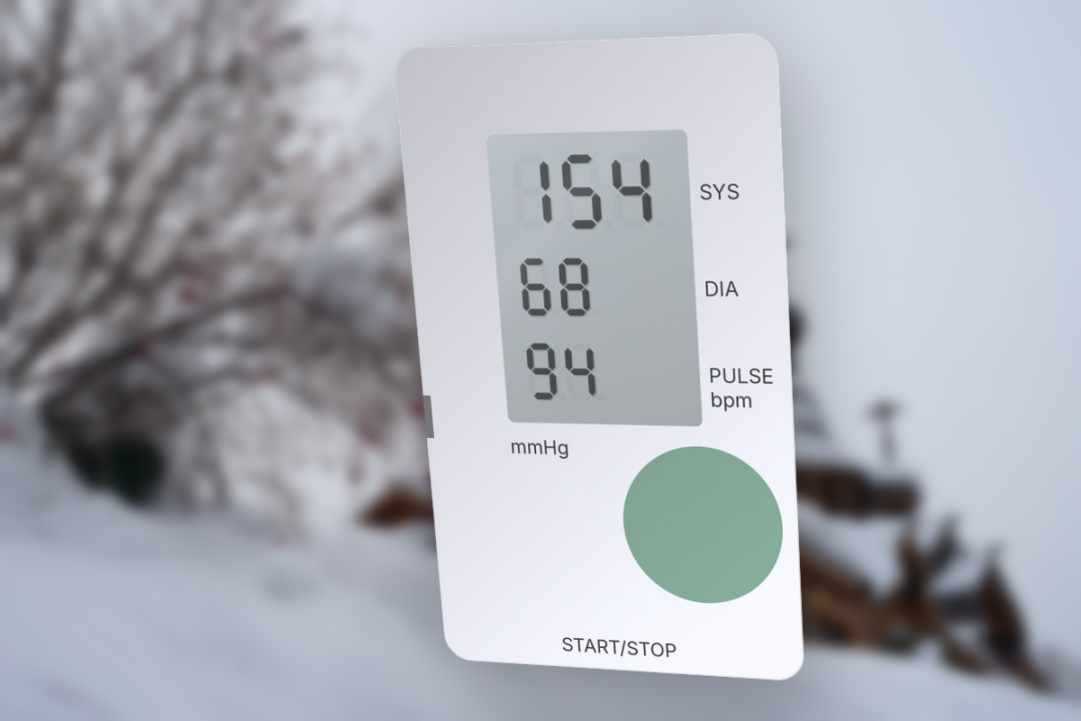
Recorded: 154 mmHg
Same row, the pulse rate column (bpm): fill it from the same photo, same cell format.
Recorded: 94 bpm
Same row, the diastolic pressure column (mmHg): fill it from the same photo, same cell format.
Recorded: 68 mmHg
